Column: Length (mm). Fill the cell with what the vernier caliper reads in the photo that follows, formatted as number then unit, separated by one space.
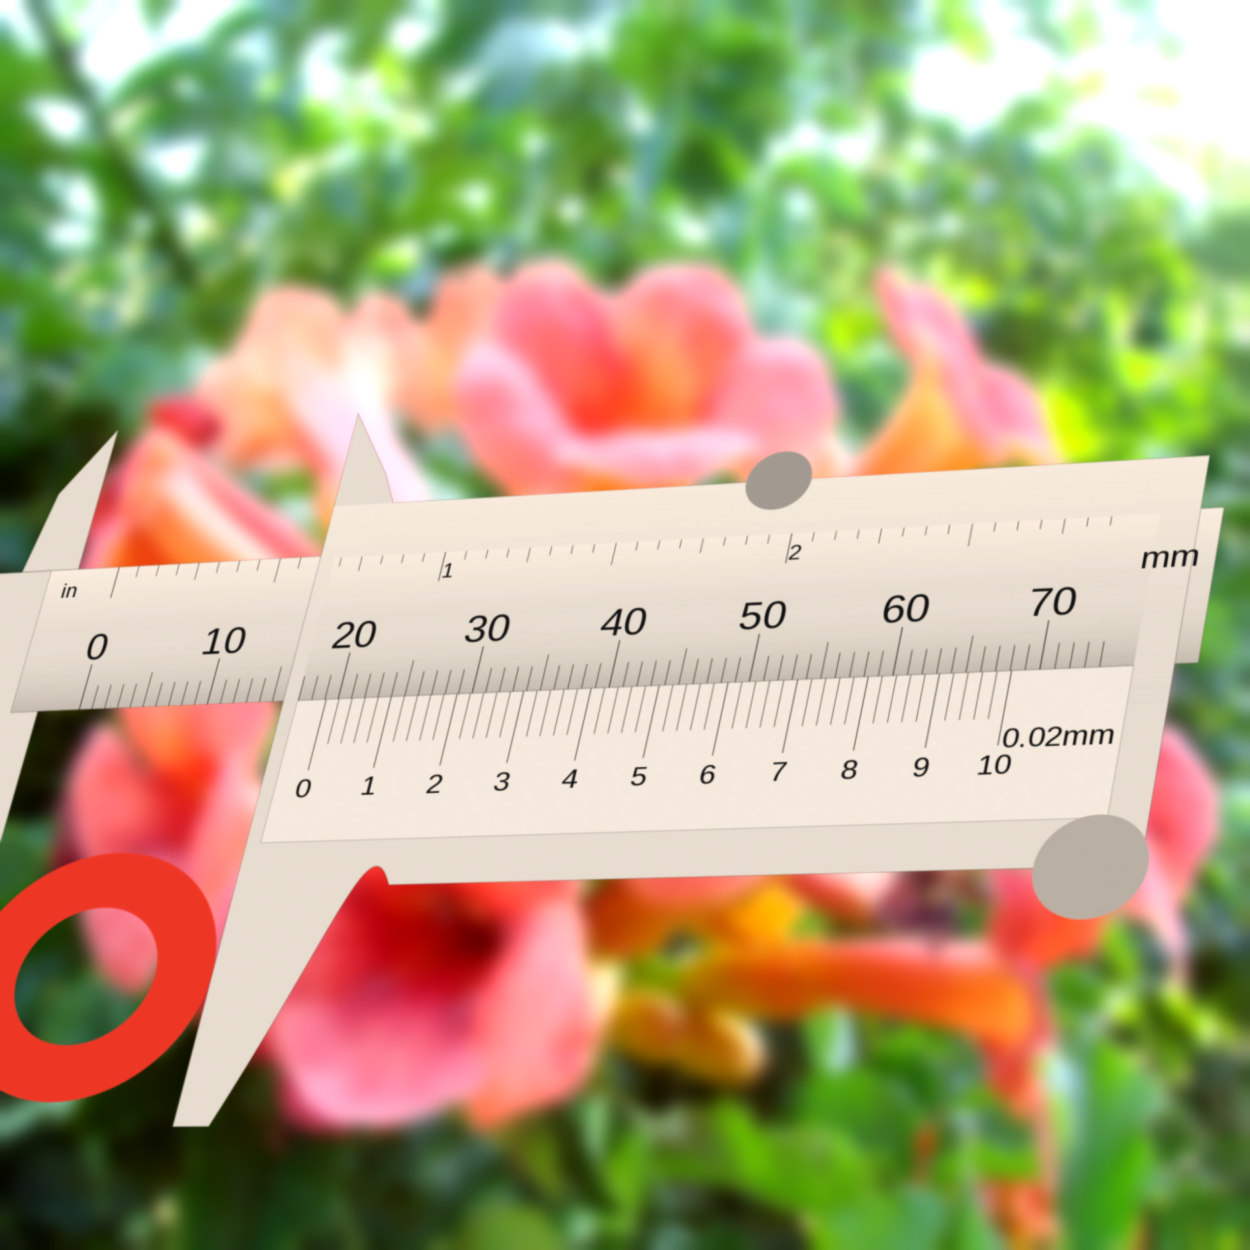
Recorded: 19.1 mm
